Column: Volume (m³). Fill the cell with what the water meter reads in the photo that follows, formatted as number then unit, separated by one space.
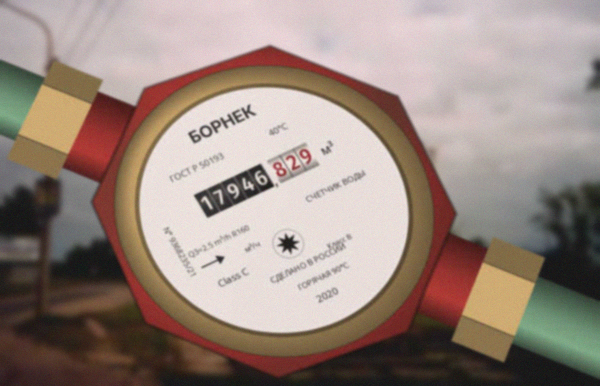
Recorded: 17946.829 m³
